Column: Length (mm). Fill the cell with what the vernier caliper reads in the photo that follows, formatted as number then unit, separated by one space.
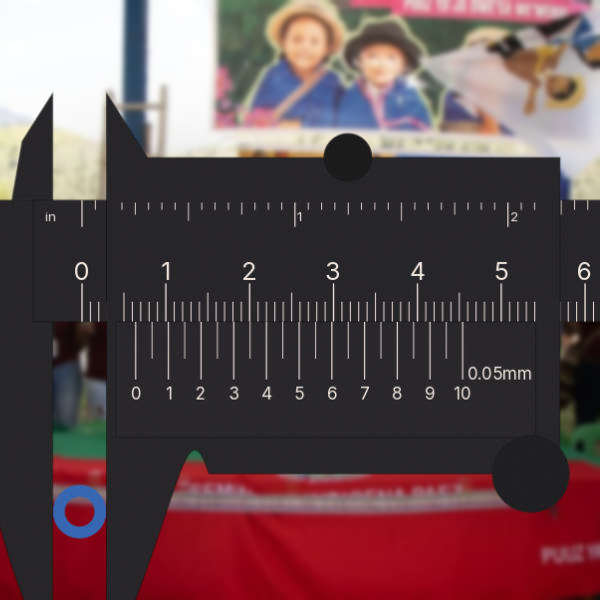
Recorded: 6.4 mm
